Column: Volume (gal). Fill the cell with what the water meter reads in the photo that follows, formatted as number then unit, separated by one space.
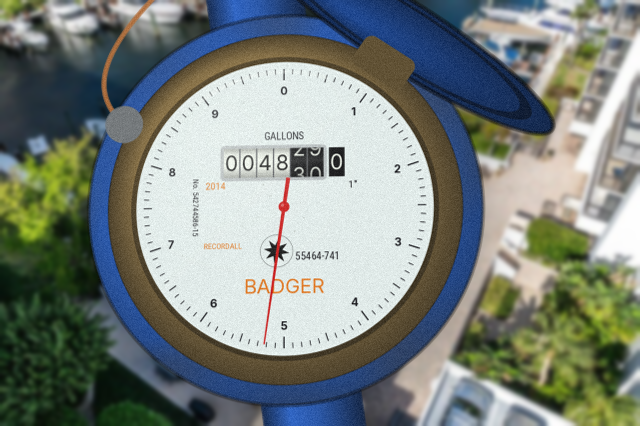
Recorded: 48295.2 gal
